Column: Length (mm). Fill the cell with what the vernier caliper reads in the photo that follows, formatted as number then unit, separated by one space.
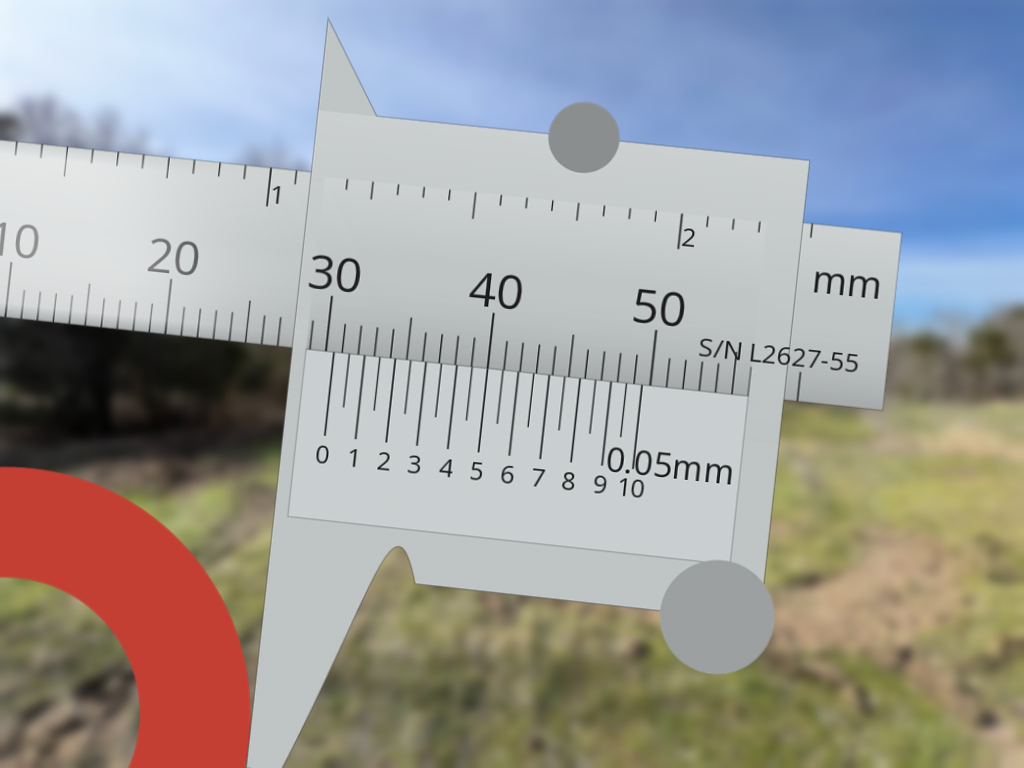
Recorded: 30.5 mm
